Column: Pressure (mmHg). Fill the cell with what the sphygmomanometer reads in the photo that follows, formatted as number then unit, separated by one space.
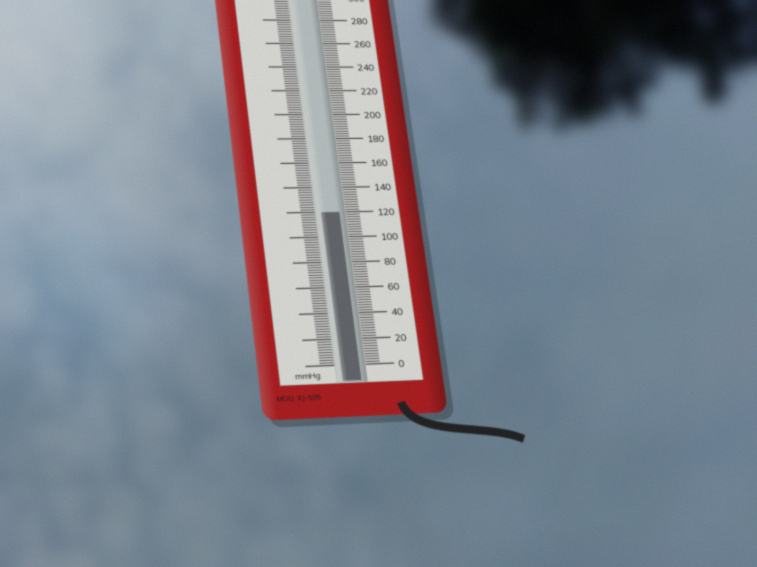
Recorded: 120 mmHg
